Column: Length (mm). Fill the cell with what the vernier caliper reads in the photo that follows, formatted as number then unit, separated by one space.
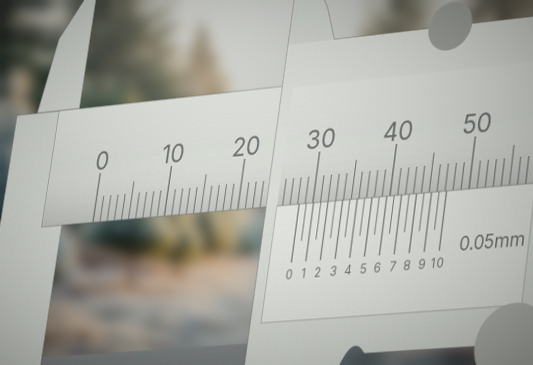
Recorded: 28.2 mm
